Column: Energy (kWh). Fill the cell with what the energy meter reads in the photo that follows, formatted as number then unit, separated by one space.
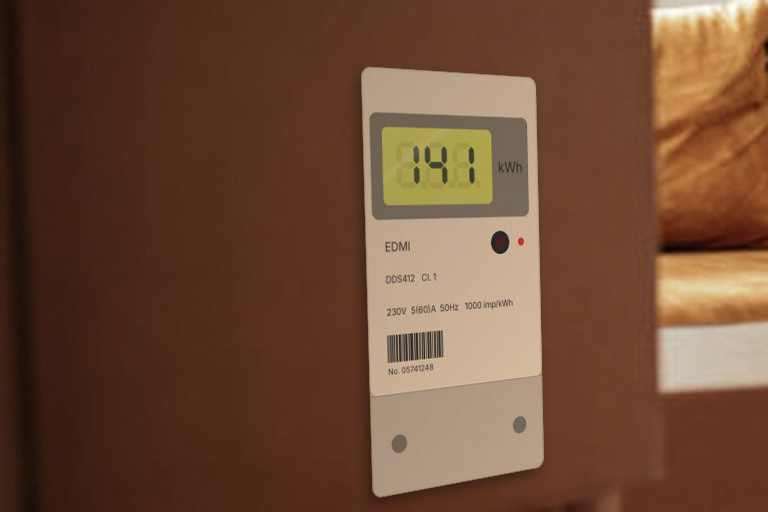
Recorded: 141 kWh
